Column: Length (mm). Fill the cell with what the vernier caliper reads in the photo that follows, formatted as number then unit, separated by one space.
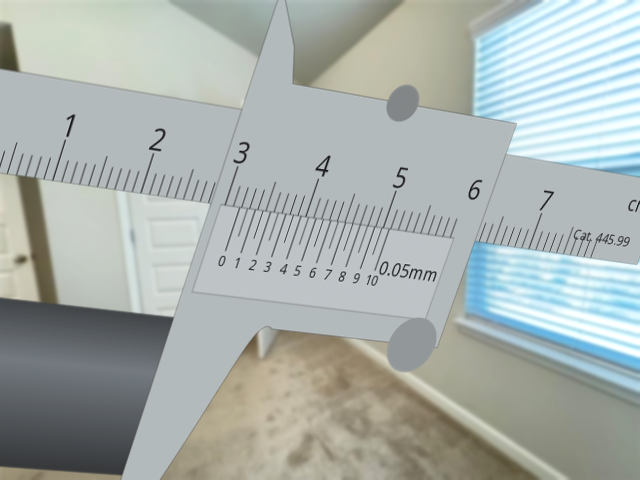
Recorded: 31.8 mm
